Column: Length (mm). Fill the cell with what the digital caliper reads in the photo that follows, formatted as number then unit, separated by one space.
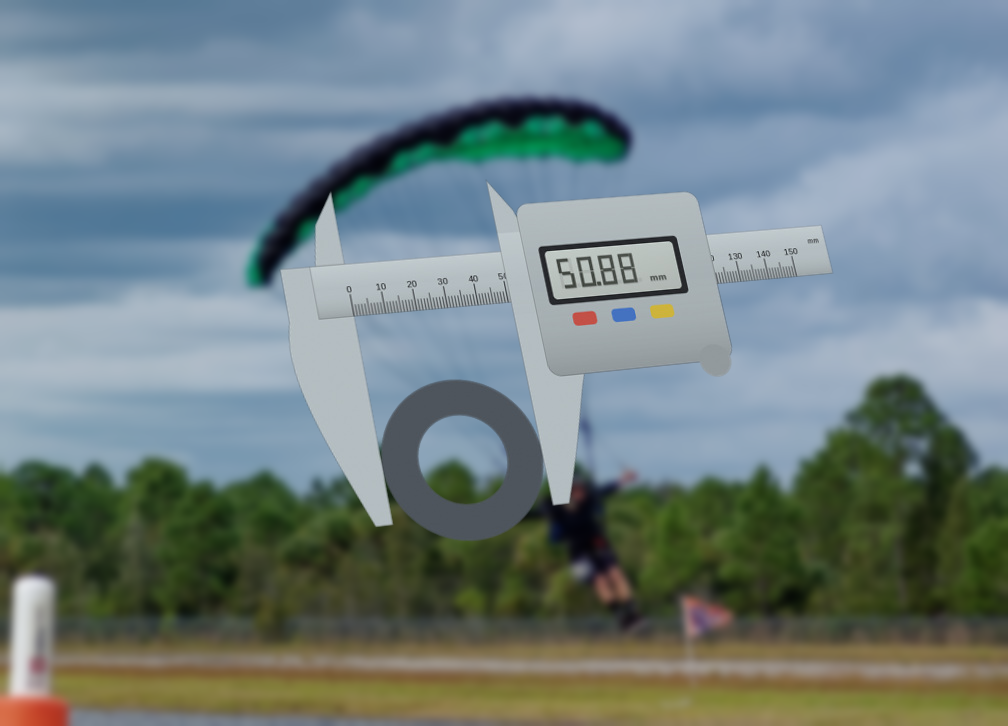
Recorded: 50.88 mm
